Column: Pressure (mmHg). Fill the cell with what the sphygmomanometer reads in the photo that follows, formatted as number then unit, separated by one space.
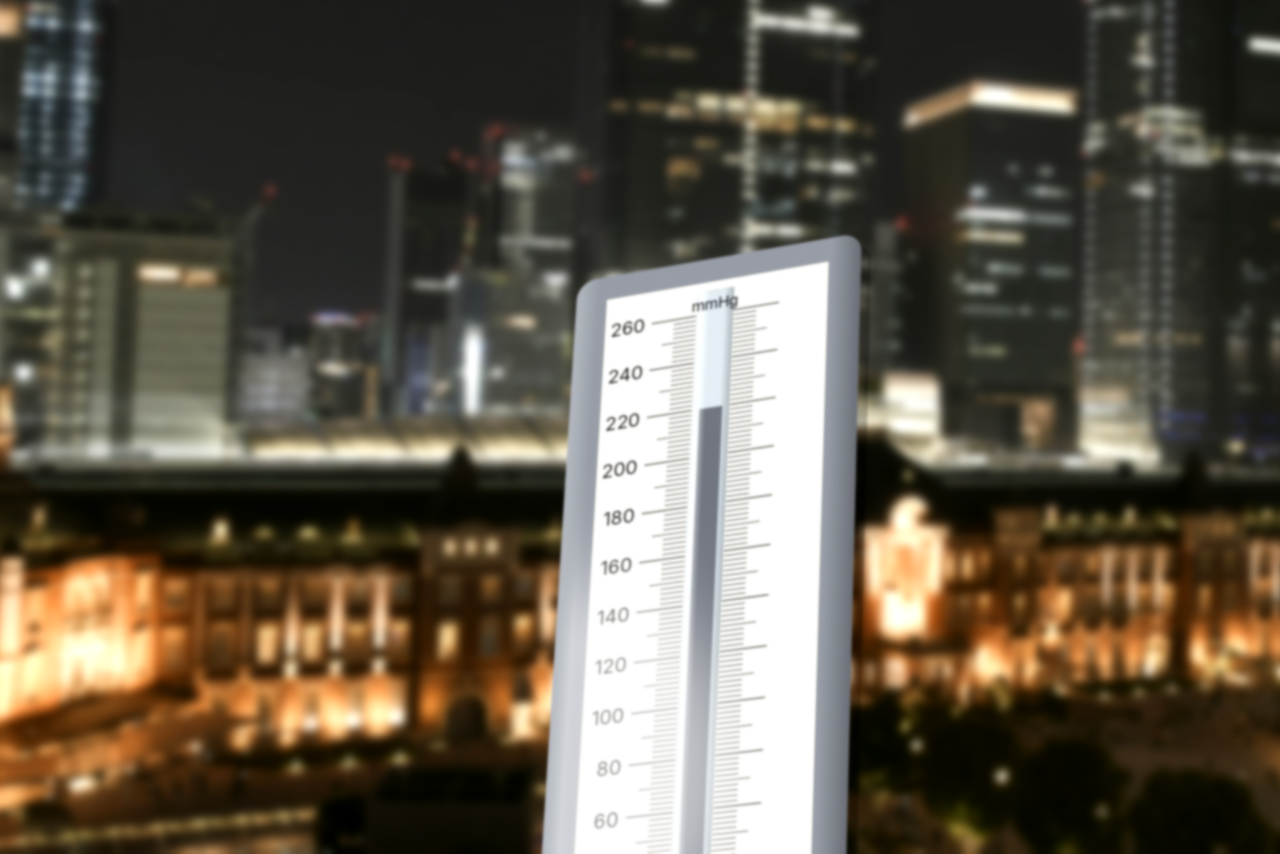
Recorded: 220 mmHg
